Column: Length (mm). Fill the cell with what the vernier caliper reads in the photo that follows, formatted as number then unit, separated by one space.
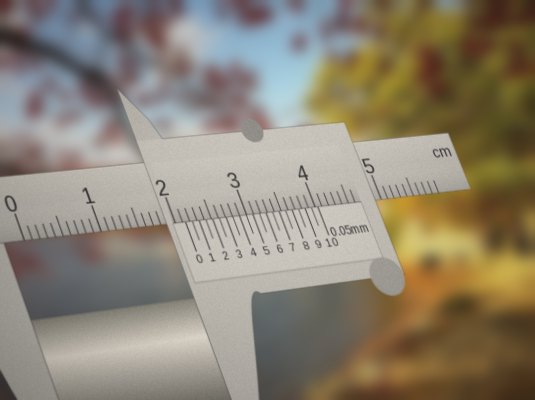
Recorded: 21.4 mm
